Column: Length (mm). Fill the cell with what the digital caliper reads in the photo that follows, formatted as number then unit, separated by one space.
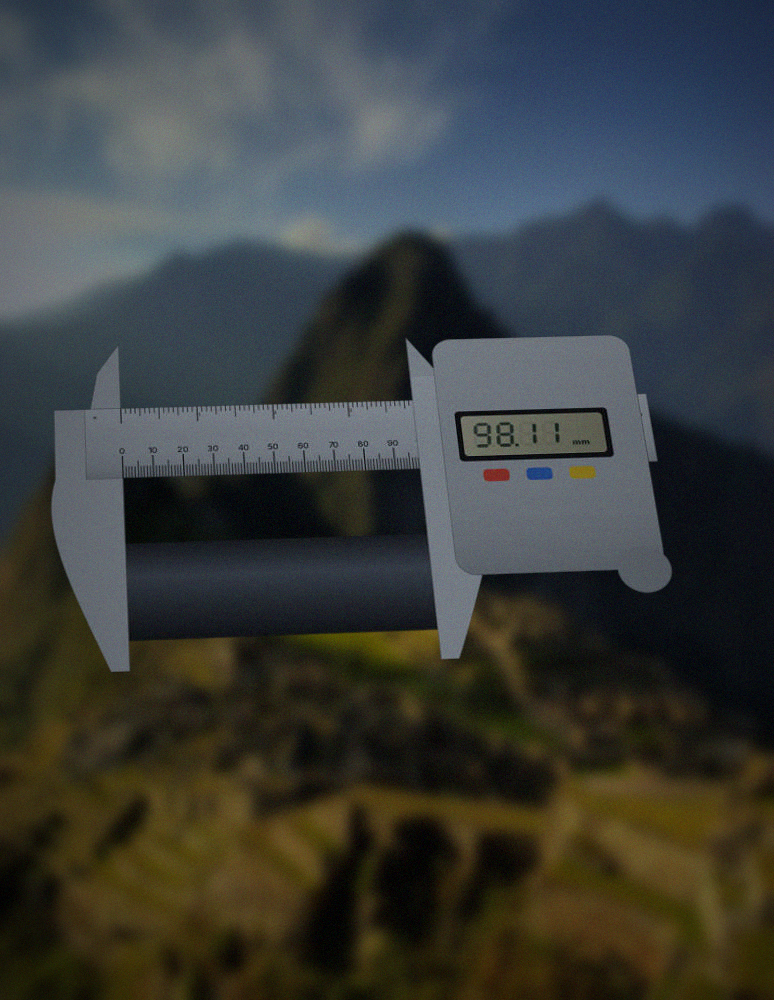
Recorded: 98.11 mm
